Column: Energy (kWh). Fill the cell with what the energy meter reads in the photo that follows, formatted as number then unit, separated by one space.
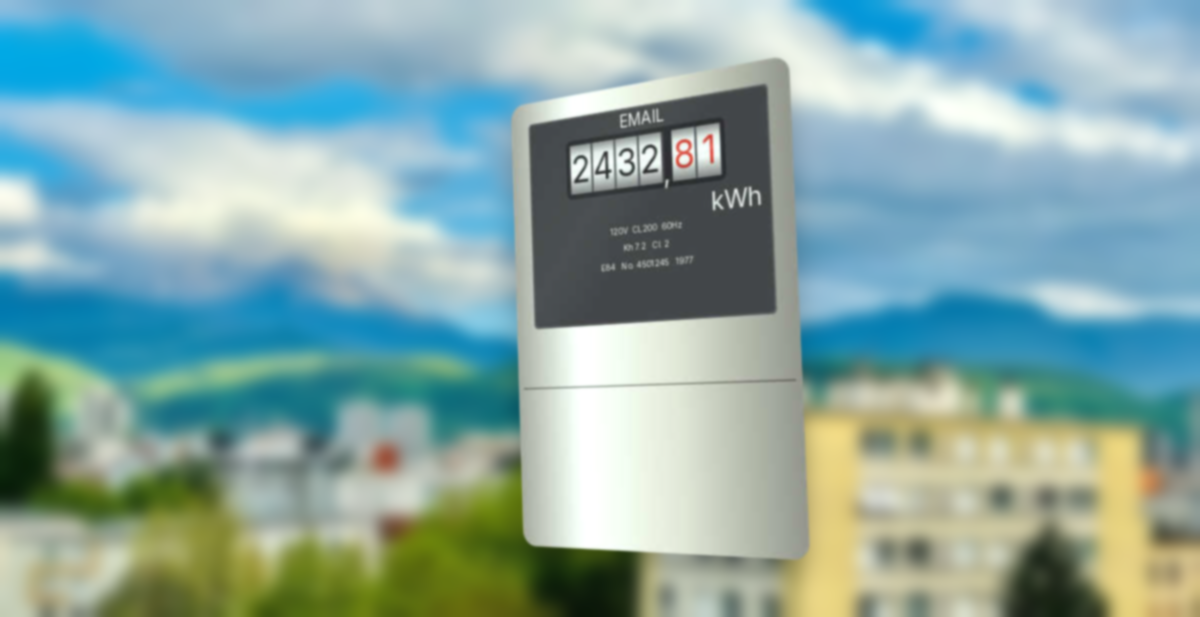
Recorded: 2432.81 kWh
